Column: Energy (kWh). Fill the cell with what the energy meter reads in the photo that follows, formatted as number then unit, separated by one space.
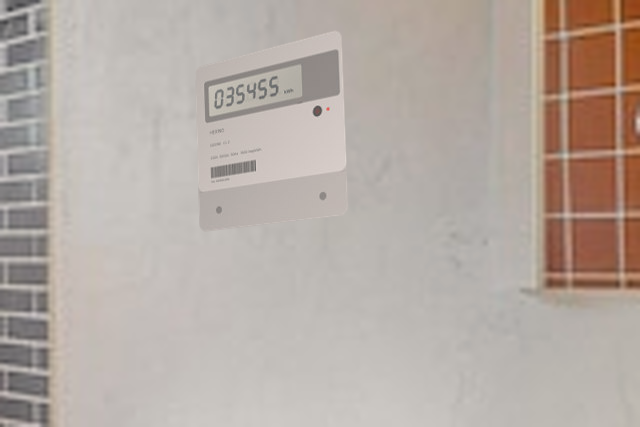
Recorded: 35455 kWh
